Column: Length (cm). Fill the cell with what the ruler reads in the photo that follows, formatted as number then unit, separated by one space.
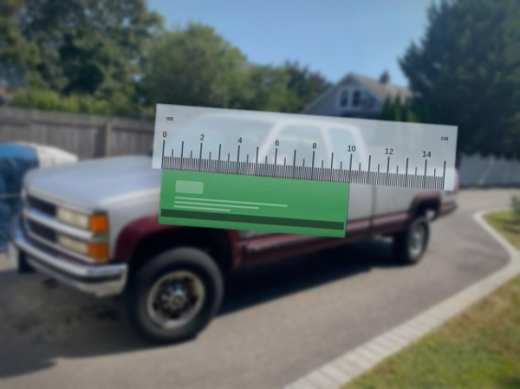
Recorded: 10 cm
